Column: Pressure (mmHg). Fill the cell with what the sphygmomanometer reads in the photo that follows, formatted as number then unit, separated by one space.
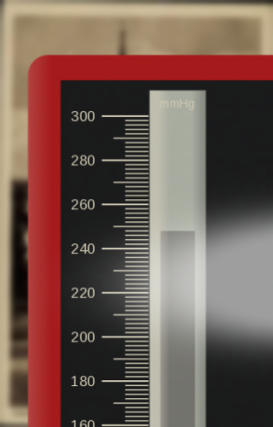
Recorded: 248 mmHg
